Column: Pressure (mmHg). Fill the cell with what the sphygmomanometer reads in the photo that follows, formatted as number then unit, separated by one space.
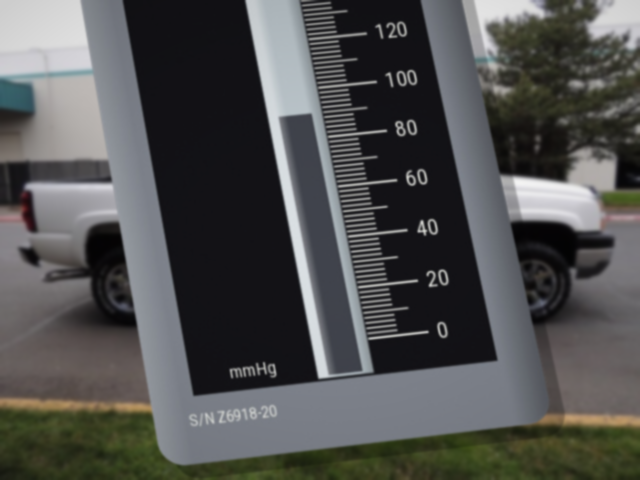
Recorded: 90 mmHg
